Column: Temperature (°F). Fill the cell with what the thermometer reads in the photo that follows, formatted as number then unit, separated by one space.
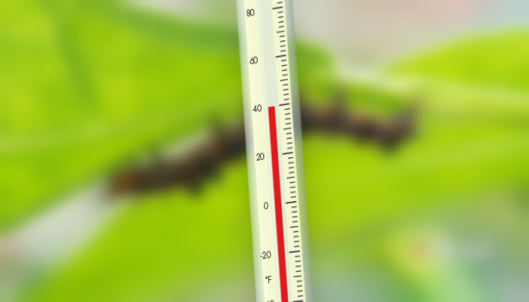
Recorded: 40 °F
